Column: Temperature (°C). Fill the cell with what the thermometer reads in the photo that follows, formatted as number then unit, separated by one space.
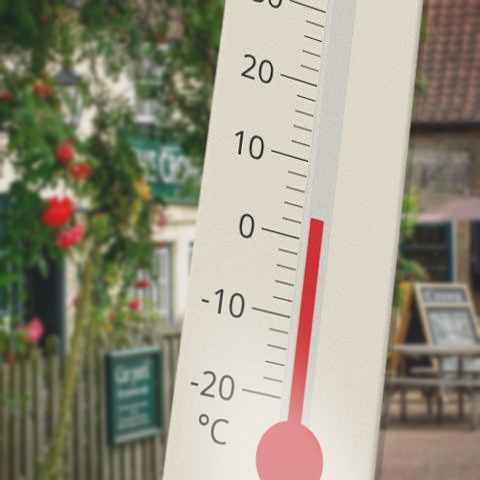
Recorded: 3 °C
